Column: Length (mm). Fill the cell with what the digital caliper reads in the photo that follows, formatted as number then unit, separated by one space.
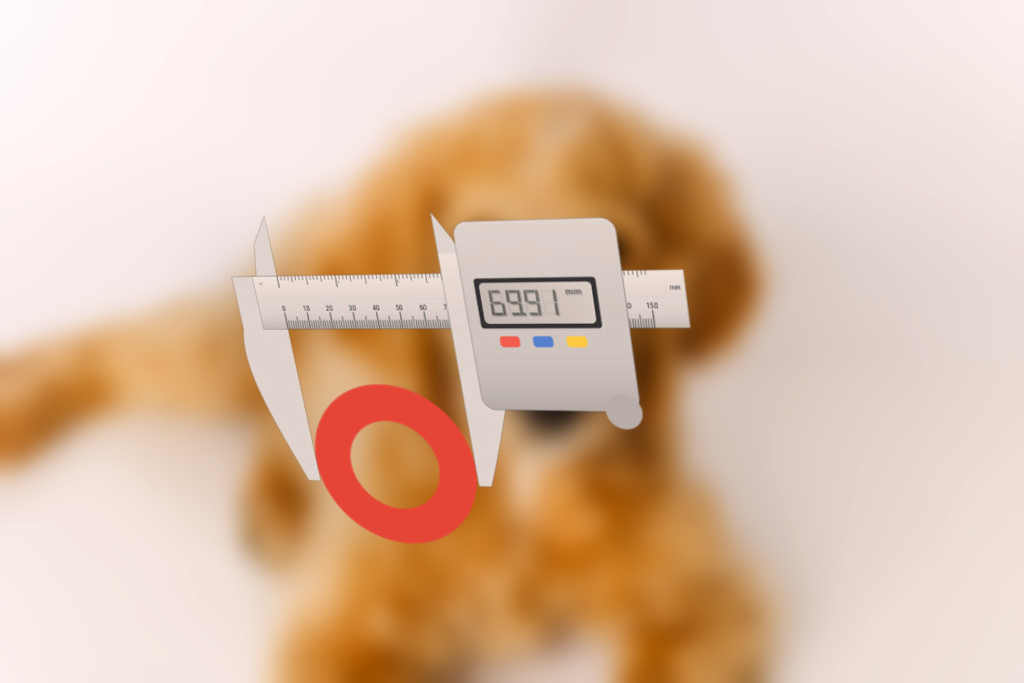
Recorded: 69.91 mm
